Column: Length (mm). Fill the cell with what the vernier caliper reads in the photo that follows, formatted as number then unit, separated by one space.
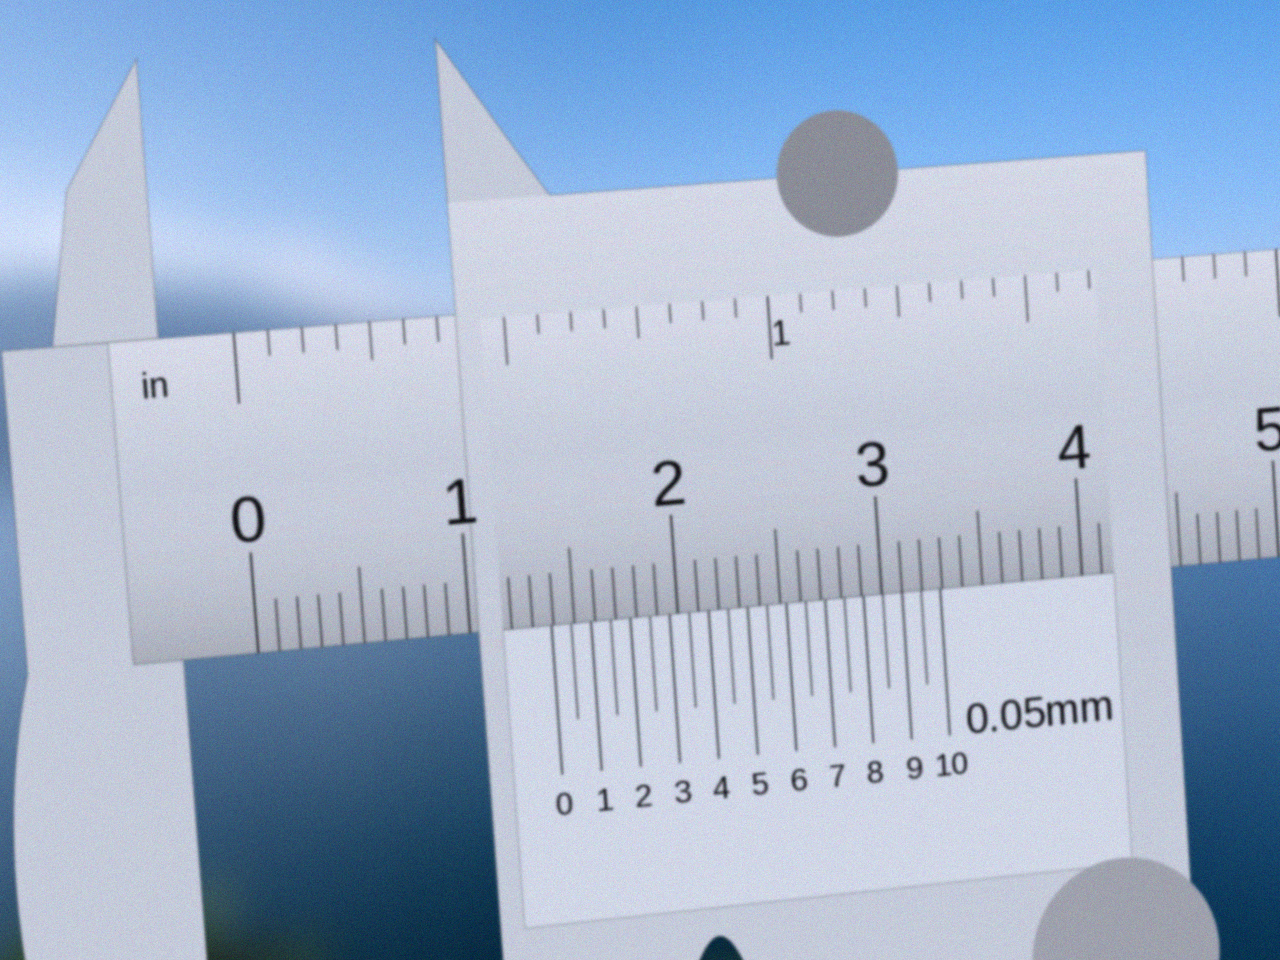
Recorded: 13.9 mm
